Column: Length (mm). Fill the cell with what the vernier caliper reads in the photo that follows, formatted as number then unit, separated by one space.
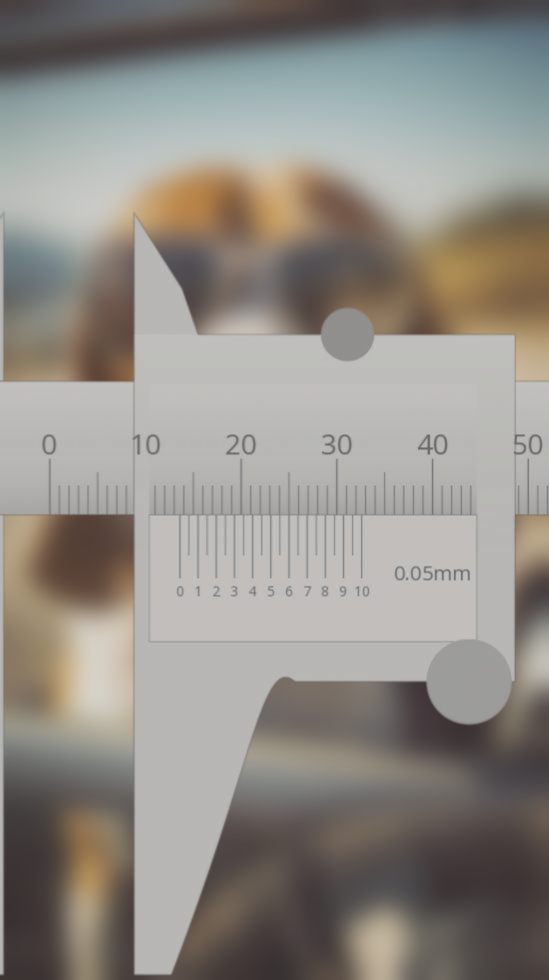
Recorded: 13.6 mm
